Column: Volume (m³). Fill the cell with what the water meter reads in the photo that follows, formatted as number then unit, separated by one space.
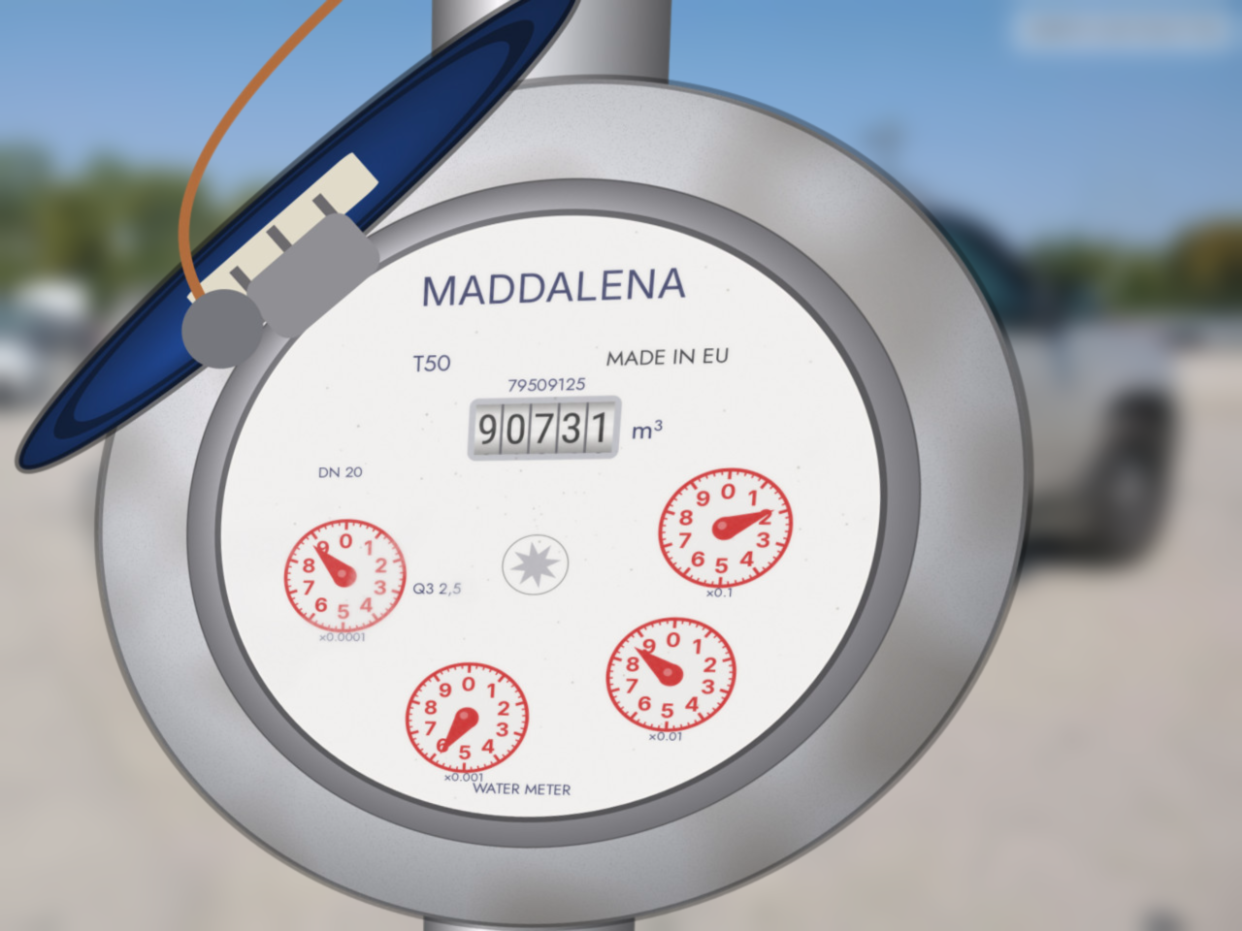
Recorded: 90731.1858 m³
